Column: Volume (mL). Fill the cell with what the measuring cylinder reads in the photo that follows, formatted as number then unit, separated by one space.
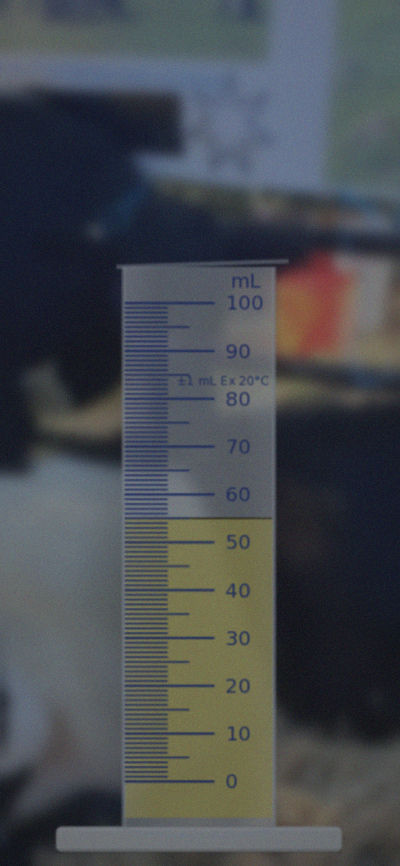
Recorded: 55 mL
